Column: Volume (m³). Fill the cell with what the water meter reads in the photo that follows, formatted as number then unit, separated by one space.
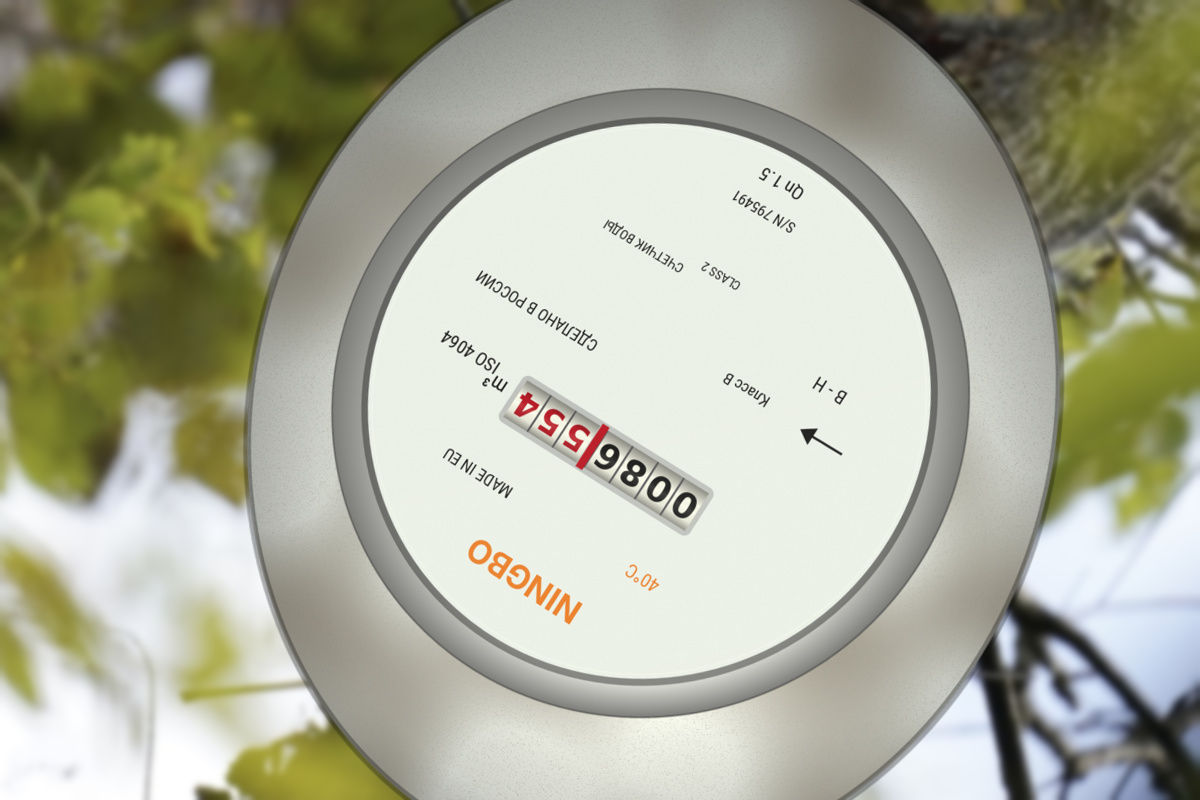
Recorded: 86.554 m³
